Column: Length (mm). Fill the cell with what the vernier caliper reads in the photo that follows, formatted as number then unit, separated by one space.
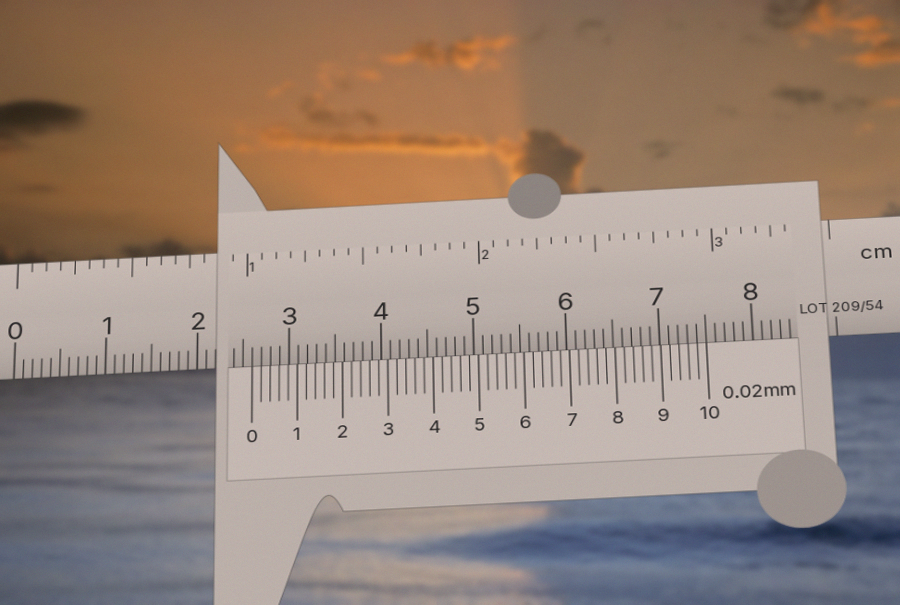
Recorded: 26.0 mm
